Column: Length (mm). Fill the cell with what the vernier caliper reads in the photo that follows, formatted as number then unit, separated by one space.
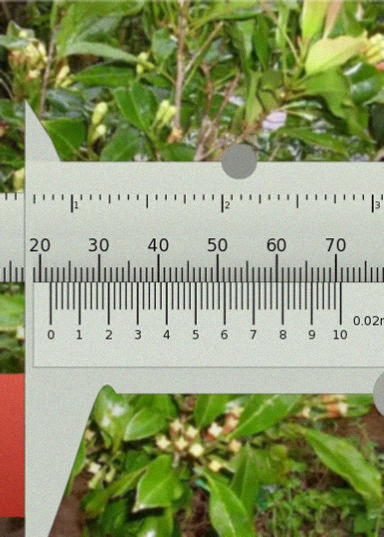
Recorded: 21.8 mm
